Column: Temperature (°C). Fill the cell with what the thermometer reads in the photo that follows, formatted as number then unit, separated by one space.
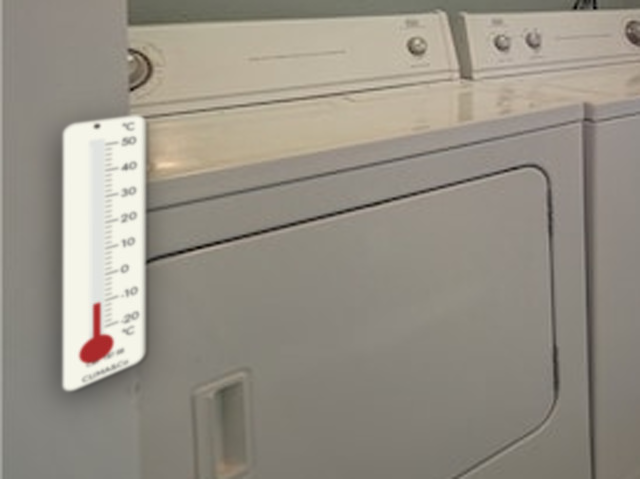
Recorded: -10 °C
